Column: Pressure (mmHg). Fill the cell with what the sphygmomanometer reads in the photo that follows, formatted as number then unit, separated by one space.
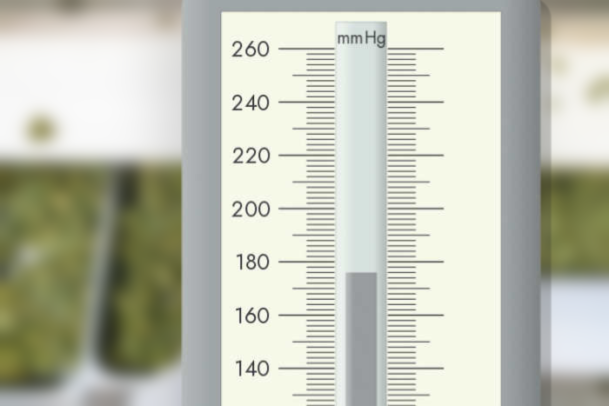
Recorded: 176 mmHg
